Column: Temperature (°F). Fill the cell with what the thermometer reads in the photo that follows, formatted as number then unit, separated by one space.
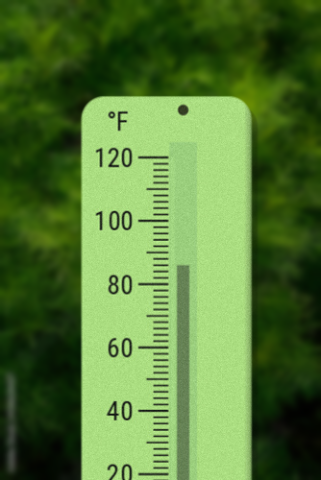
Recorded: 86 °F
